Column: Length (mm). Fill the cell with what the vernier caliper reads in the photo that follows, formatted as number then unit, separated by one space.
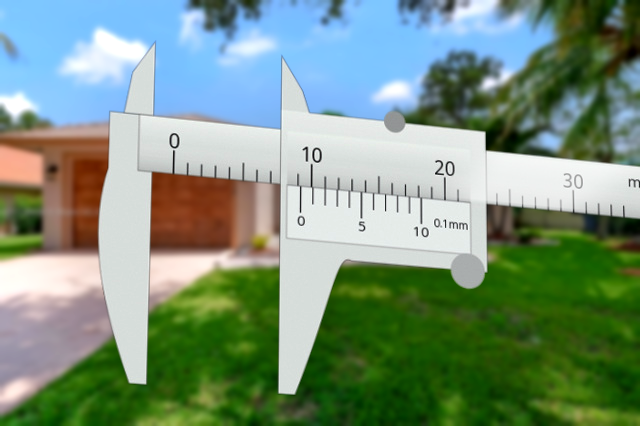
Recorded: 9.2 mm
